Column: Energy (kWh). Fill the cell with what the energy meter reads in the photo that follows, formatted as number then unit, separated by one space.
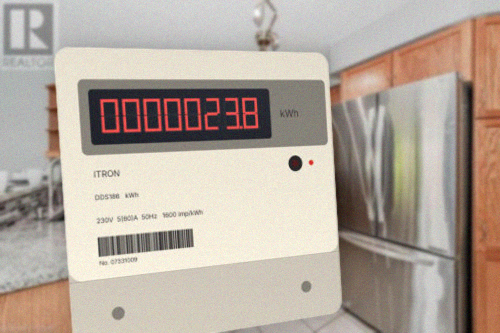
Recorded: 23.8 kWh
